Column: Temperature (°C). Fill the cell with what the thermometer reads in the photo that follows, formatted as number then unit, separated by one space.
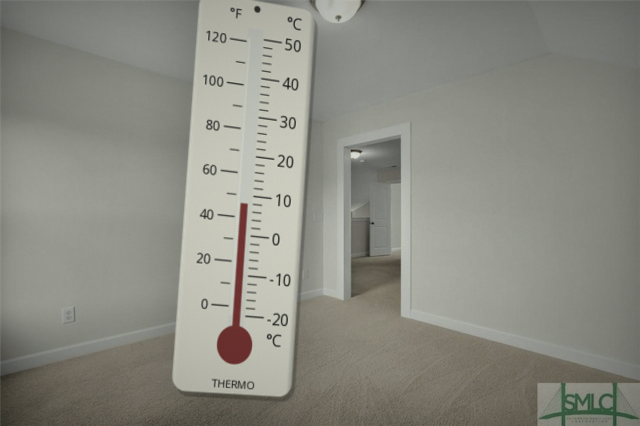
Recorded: 8 °C
